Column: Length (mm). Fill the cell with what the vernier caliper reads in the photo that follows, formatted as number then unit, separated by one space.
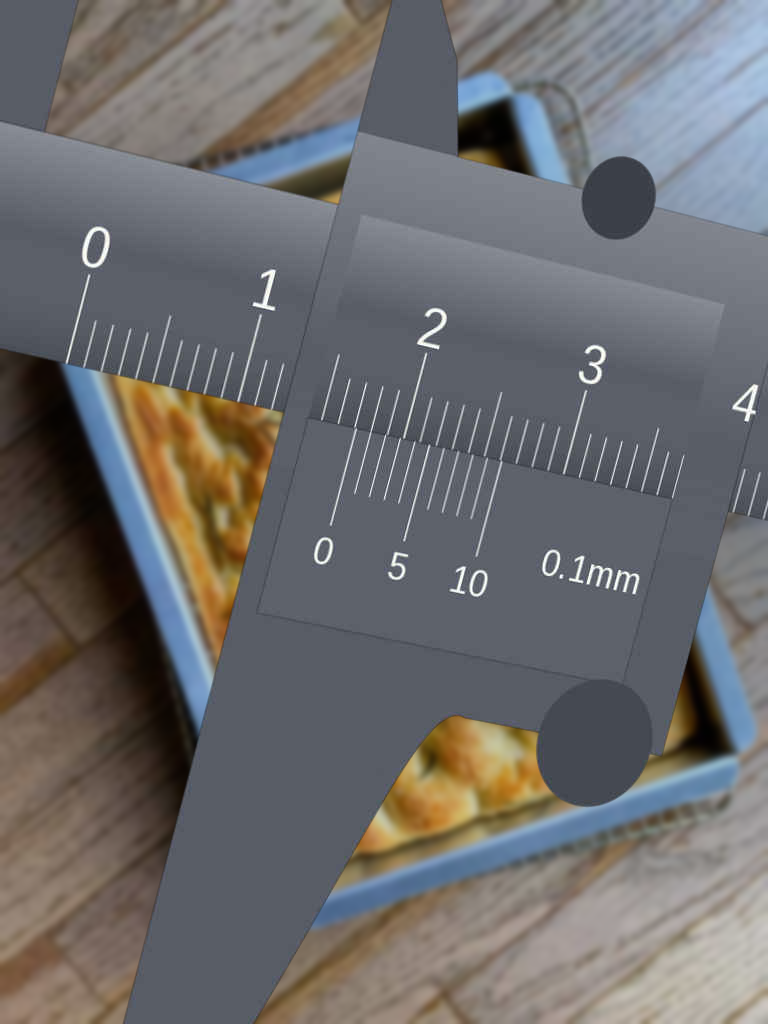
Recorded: 17.1 mm
